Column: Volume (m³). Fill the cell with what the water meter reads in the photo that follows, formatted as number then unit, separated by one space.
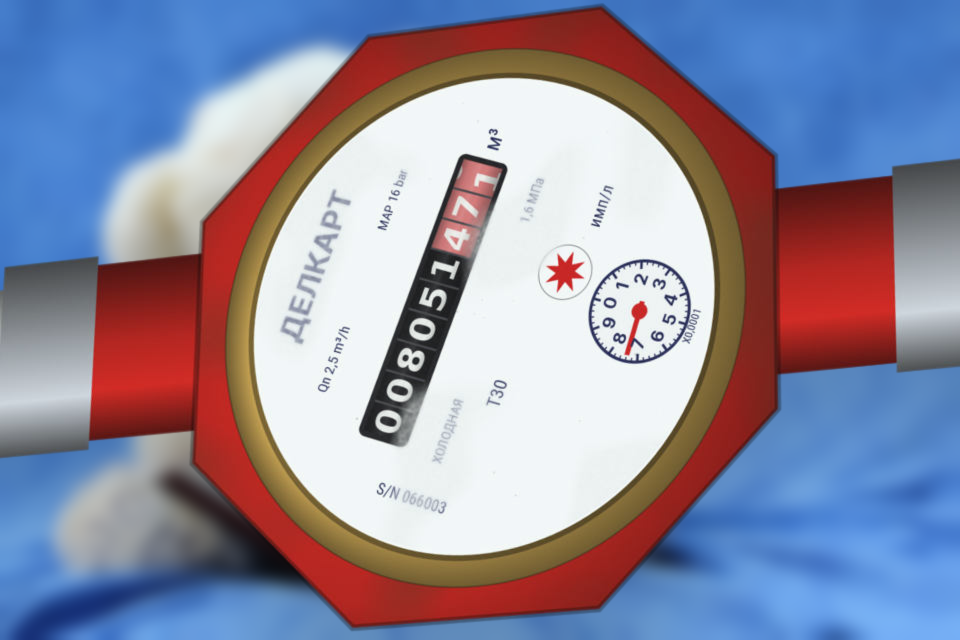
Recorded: 8051.4707 m³
